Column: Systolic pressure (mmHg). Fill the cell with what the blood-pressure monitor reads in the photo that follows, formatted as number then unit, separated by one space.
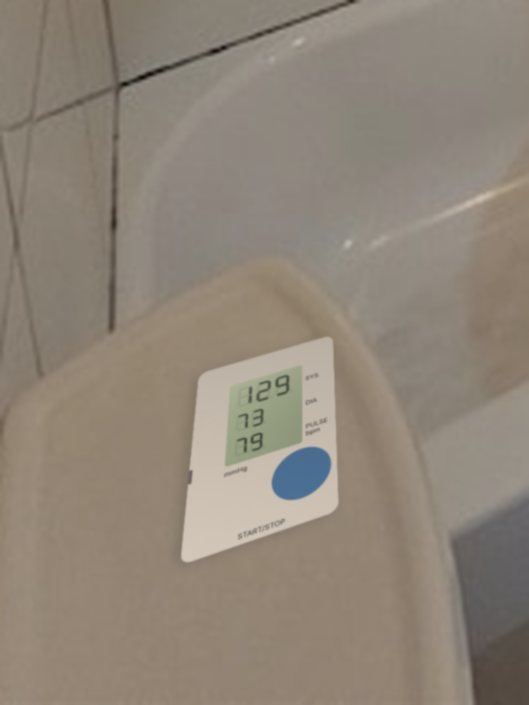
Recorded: 129 mmHg
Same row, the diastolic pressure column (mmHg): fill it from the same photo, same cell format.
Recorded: 73 mmHg
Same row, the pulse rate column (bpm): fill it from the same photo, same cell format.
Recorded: 79 bpm
